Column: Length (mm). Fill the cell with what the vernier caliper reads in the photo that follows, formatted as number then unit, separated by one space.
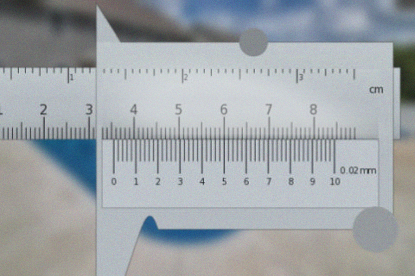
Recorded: 35.5 mm
